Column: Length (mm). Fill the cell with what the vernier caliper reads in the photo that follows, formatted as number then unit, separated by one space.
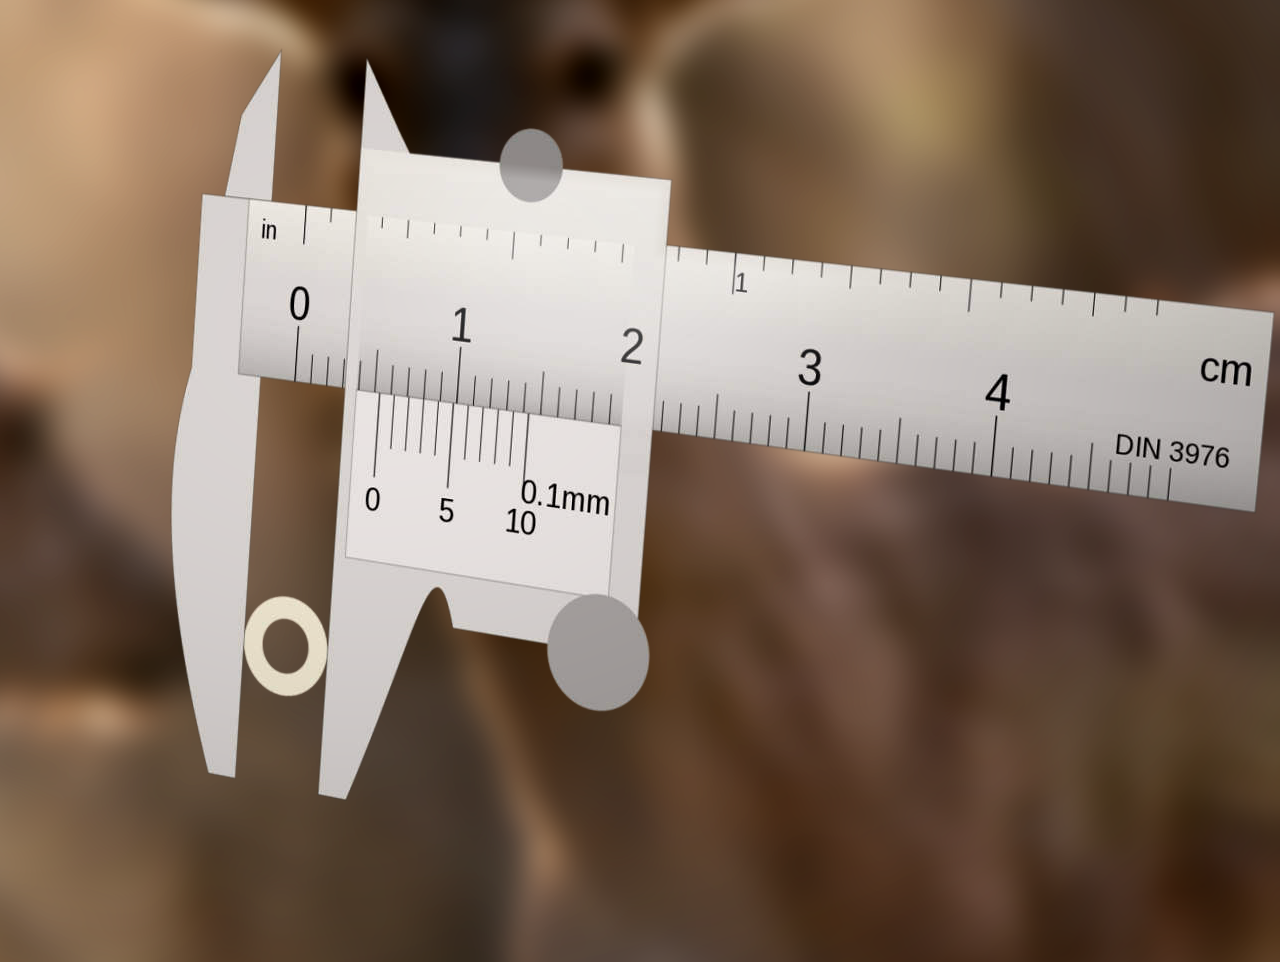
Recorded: 5.3 mm
